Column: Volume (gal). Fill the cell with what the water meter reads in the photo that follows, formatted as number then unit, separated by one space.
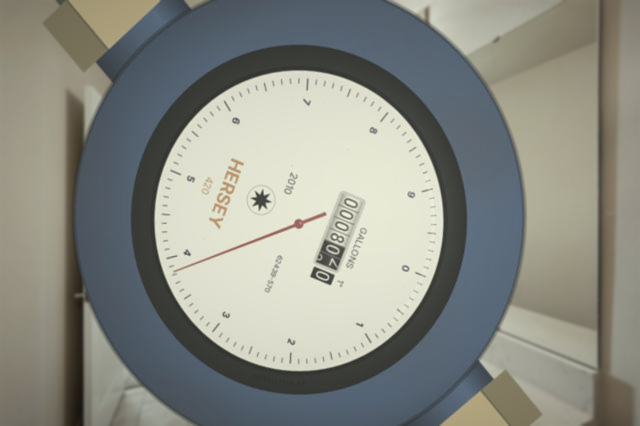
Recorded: 8023.8 gal
